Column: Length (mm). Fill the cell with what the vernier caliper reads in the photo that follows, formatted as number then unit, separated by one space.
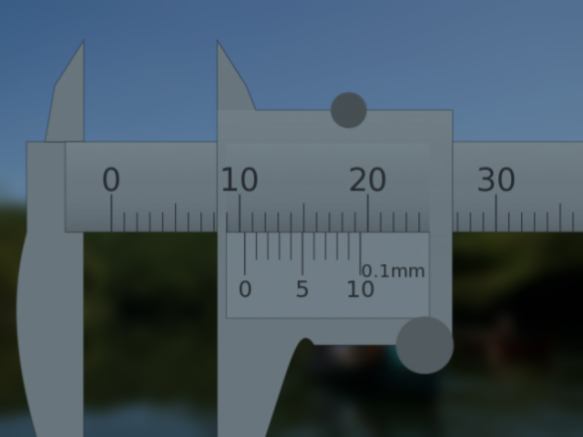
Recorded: 10.4 mm
